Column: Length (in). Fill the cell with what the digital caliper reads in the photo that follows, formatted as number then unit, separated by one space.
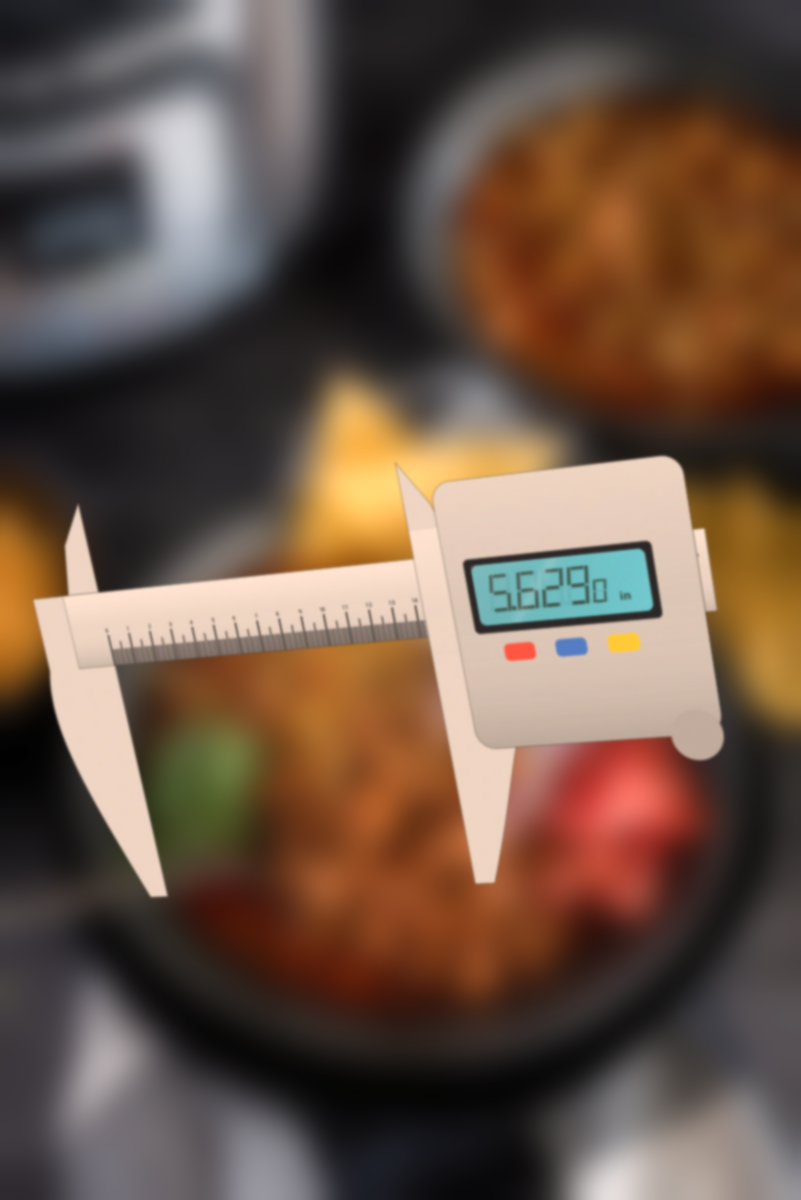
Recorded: 5.6290 in
